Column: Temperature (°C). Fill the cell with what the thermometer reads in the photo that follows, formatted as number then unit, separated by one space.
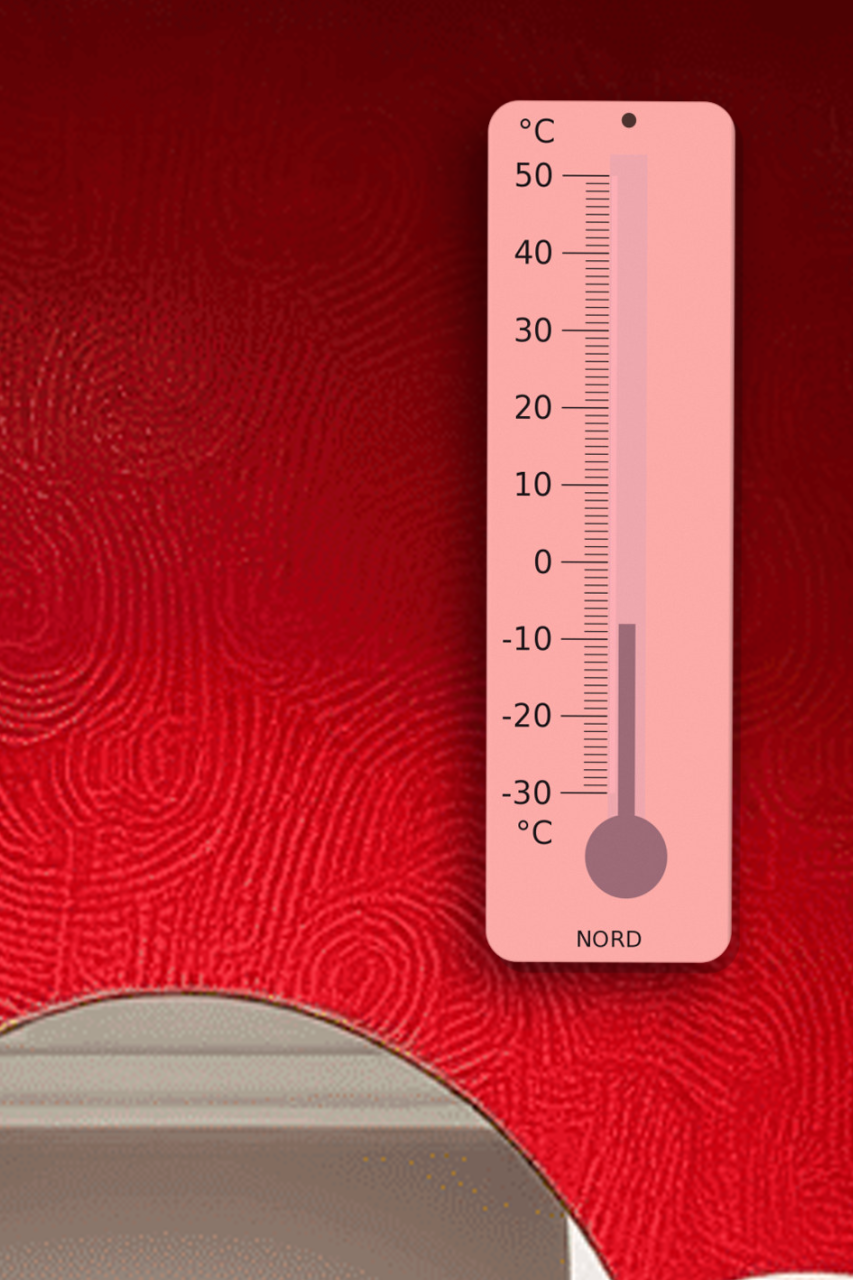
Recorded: -8 °C
